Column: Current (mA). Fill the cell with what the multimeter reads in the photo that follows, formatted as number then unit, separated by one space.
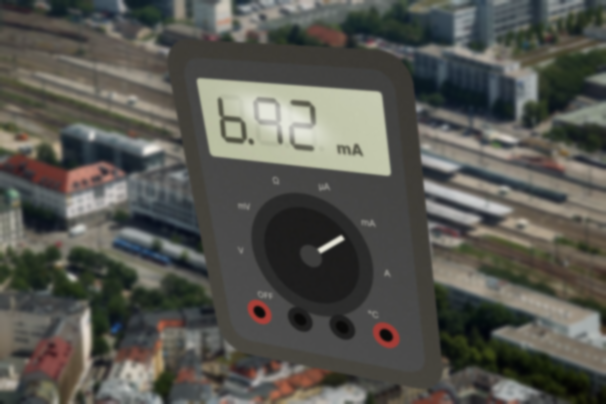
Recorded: 6.92 mA
